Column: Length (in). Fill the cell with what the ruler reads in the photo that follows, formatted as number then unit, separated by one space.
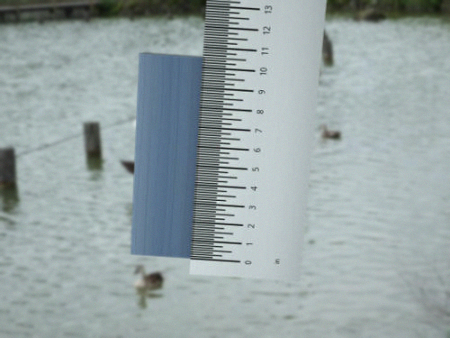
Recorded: 10.5 in
